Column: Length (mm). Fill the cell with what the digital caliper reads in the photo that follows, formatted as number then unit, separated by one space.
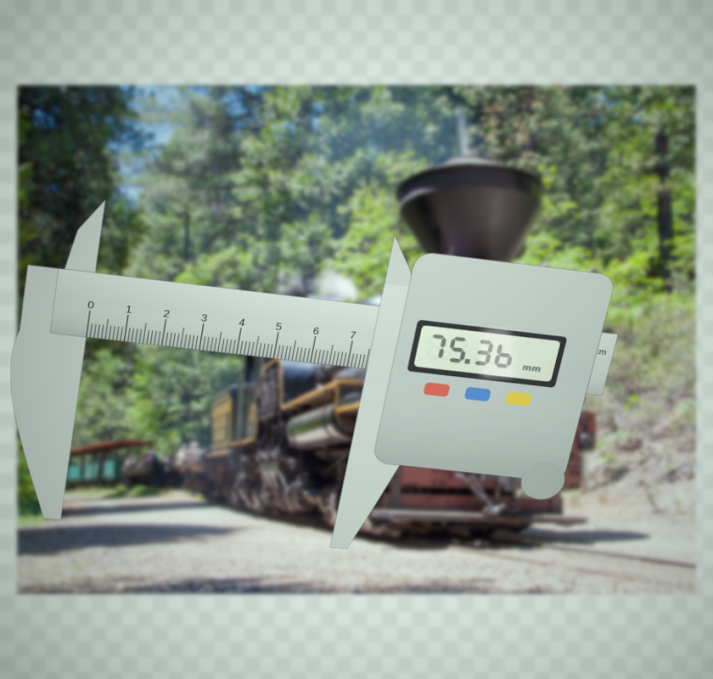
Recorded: 75.36 mm
